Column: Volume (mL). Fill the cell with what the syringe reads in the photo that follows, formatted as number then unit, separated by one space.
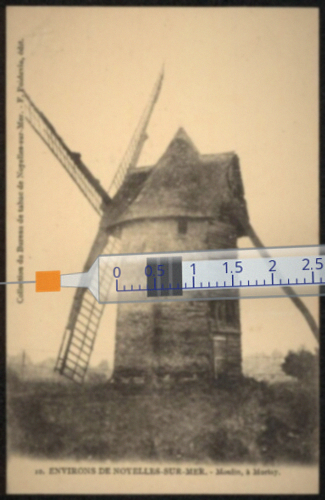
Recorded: 0.4 mL
